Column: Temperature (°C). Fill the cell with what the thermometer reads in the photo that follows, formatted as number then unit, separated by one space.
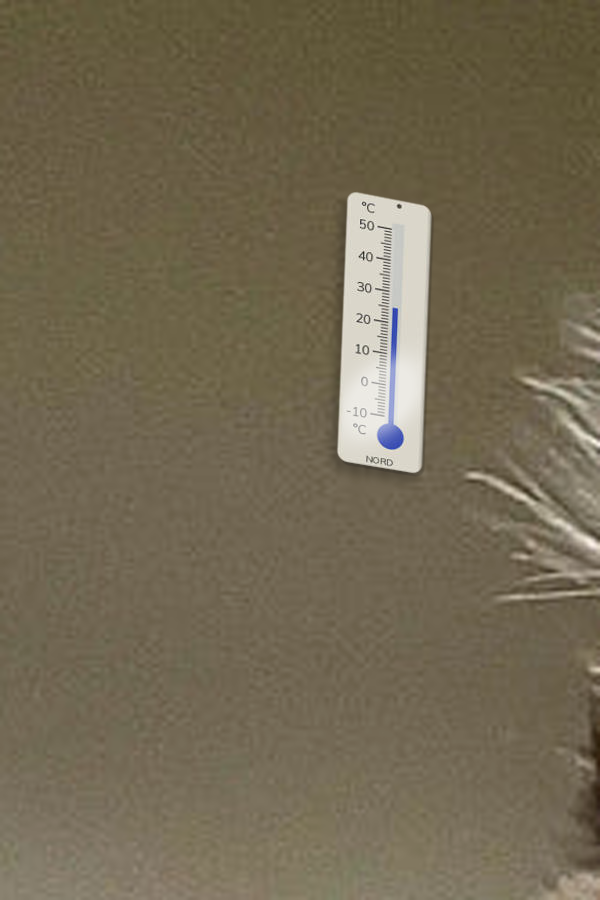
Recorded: 25 °C
